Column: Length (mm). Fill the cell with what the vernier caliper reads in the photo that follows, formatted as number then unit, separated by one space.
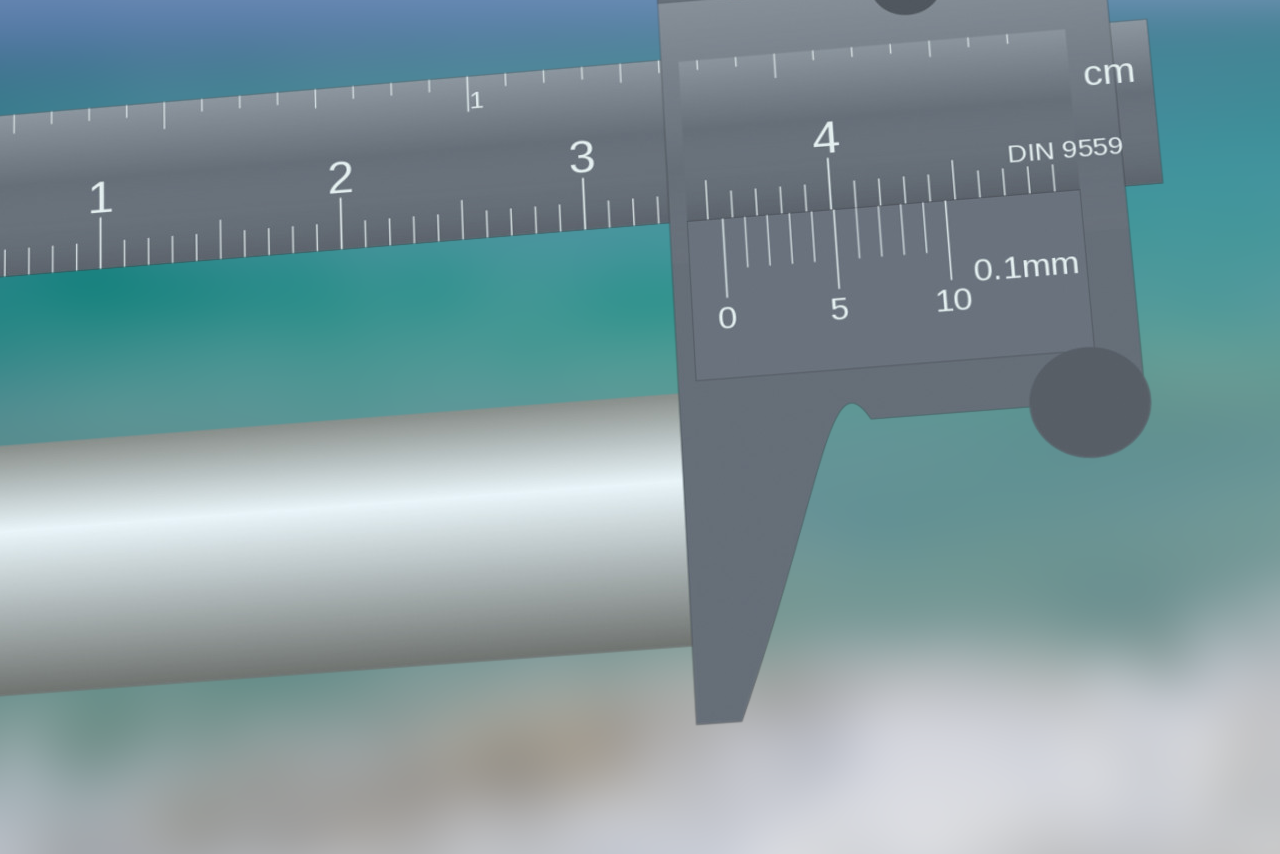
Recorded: 35.6 mm
